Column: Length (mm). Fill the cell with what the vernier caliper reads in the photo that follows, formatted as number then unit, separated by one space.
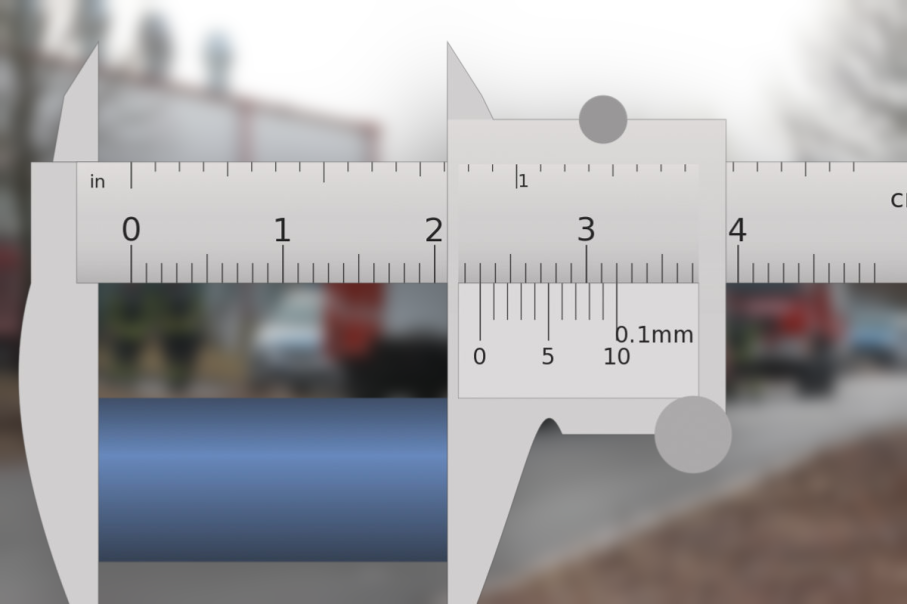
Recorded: 23.0 mm
